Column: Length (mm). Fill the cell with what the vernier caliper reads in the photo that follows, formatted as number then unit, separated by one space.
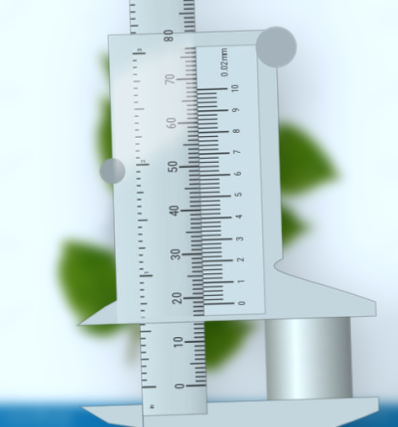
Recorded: 18.5 mm
